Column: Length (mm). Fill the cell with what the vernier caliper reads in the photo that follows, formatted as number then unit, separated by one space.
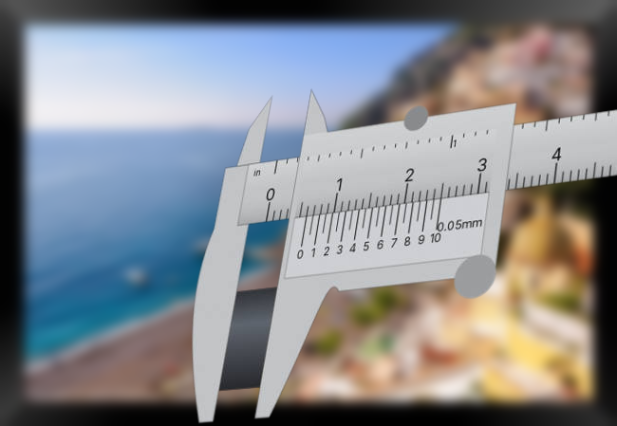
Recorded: 6.0 mm
